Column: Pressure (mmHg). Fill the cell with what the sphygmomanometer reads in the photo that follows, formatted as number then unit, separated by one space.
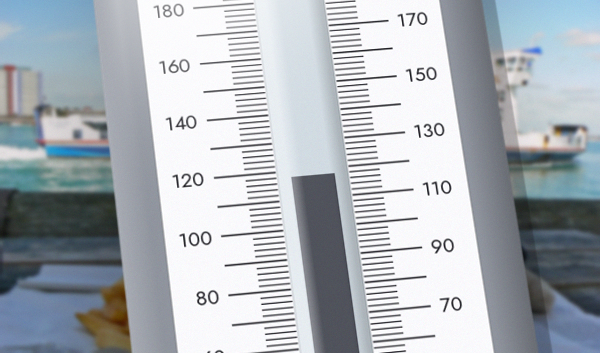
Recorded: 118 mmHg
